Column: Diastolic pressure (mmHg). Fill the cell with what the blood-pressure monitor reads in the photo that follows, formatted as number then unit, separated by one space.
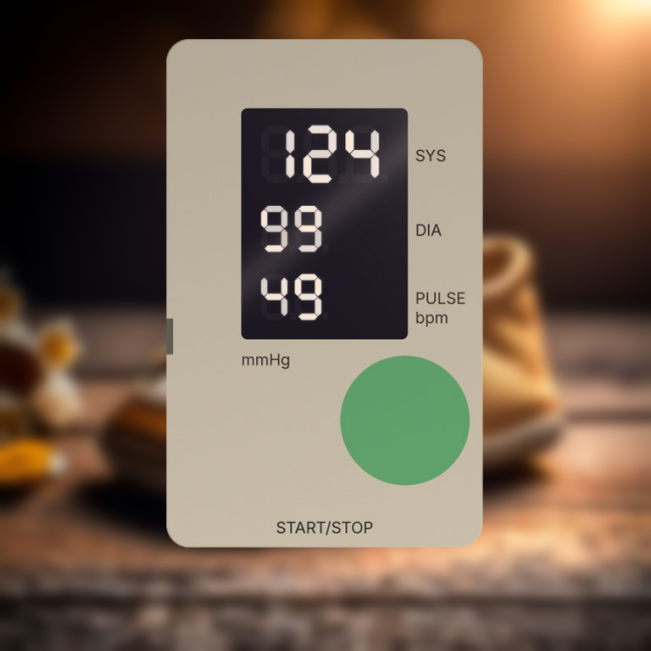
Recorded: 99 mmHg
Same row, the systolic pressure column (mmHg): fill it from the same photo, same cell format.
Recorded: 124 mmHg
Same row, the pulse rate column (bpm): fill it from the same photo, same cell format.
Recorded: 49 bpm
